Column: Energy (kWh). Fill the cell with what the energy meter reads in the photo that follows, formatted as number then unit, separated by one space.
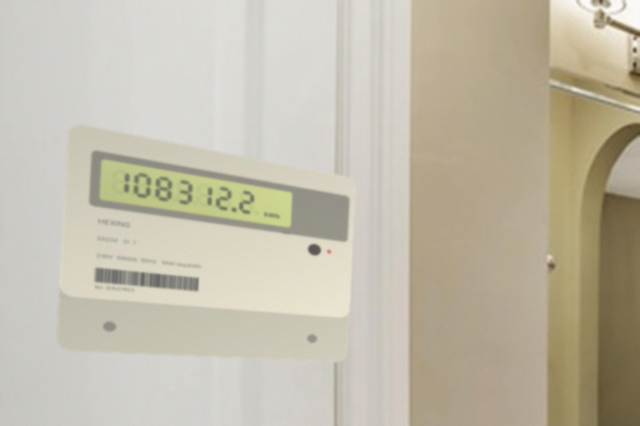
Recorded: 108312.2 kWh
